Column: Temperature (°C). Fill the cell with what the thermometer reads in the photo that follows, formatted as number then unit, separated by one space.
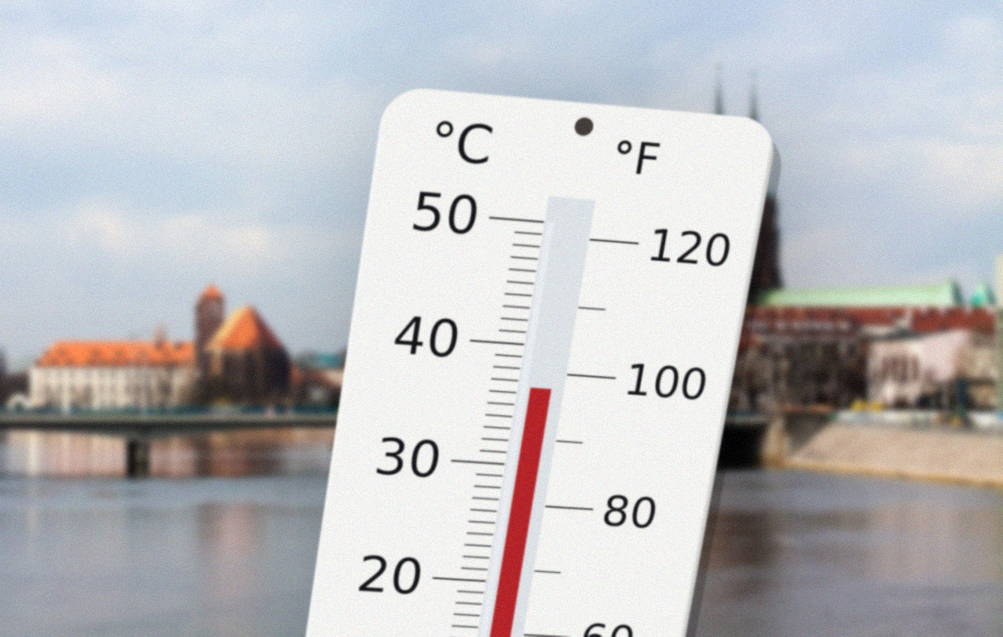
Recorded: 36.5 °C
